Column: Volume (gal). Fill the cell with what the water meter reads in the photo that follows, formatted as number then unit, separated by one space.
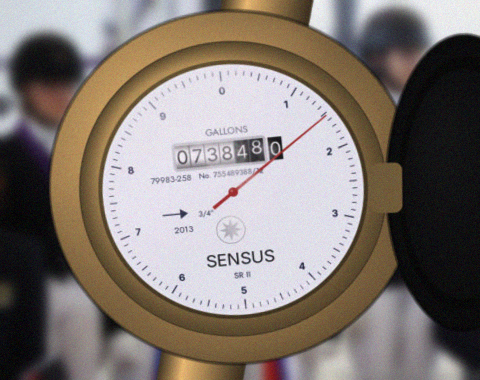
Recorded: 738481.5 gal
